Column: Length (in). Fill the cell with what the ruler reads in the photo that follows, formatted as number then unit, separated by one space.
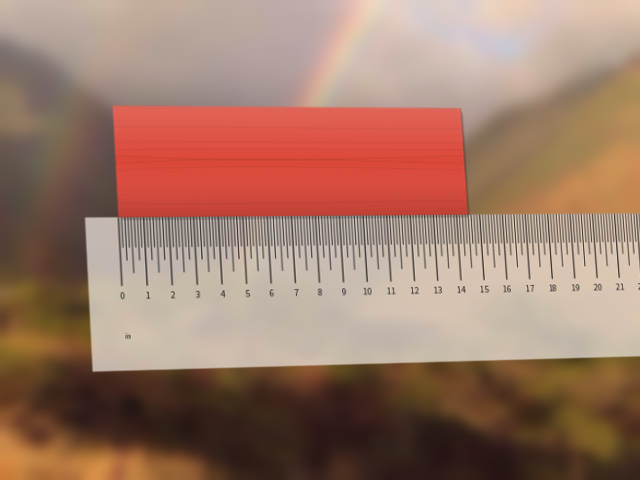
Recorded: 14.5 in
